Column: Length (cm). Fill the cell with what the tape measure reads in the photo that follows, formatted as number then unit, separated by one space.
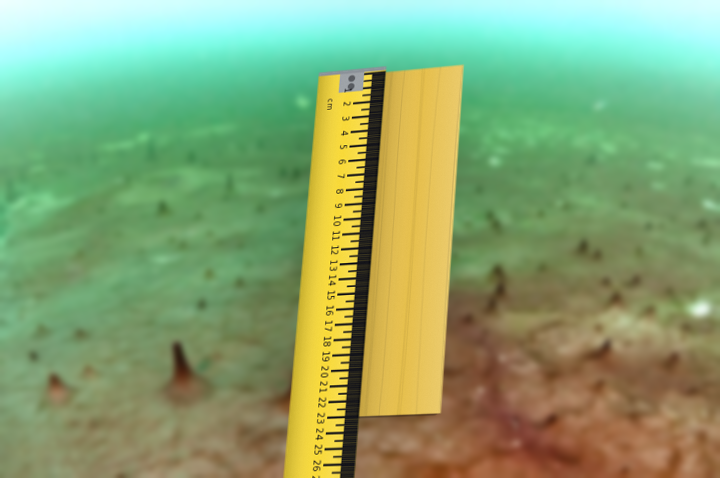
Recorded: 23 cm
